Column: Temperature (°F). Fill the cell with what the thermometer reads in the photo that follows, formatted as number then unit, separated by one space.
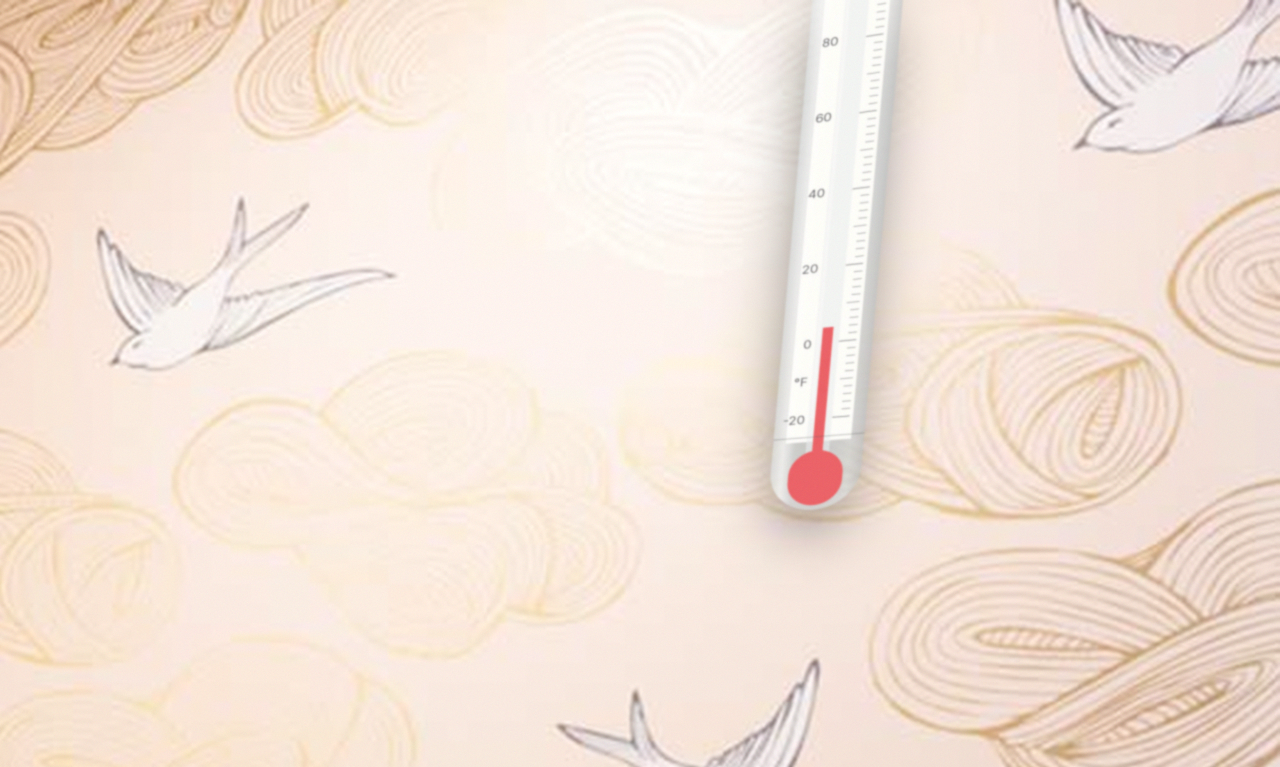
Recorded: 4 °F
